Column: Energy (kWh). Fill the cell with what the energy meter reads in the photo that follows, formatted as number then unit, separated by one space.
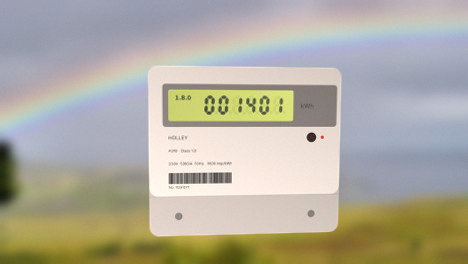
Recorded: 1401 kWh
